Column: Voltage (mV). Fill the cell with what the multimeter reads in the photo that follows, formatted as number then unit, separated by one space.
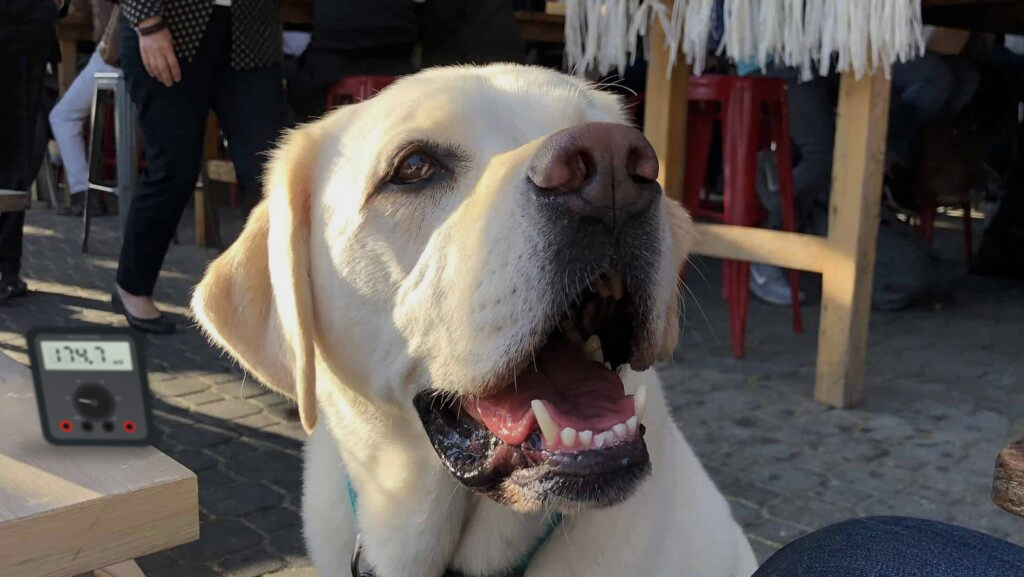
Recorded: 174.7 mV
